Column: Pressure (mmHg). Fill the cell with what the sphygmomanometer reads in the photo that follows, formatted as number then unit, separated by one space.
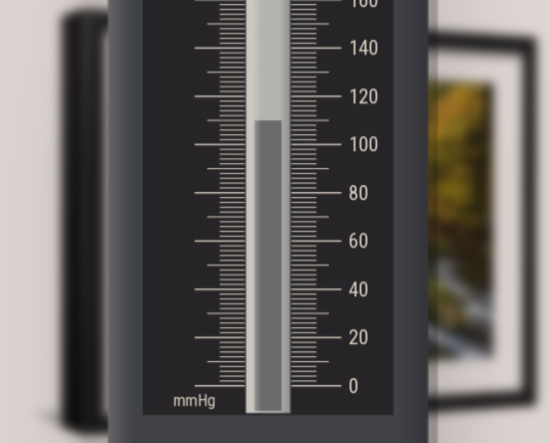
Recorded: 110 mmHg
